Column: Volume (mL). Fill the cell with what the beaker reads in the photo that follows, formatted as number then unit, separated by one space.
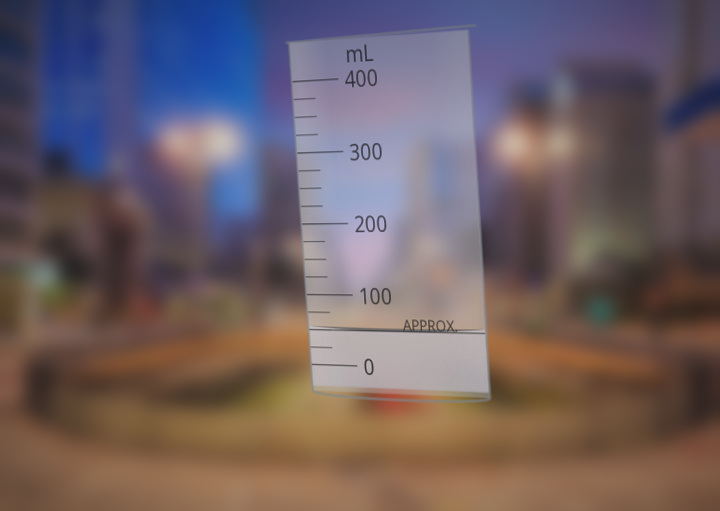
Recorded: 50 mL
